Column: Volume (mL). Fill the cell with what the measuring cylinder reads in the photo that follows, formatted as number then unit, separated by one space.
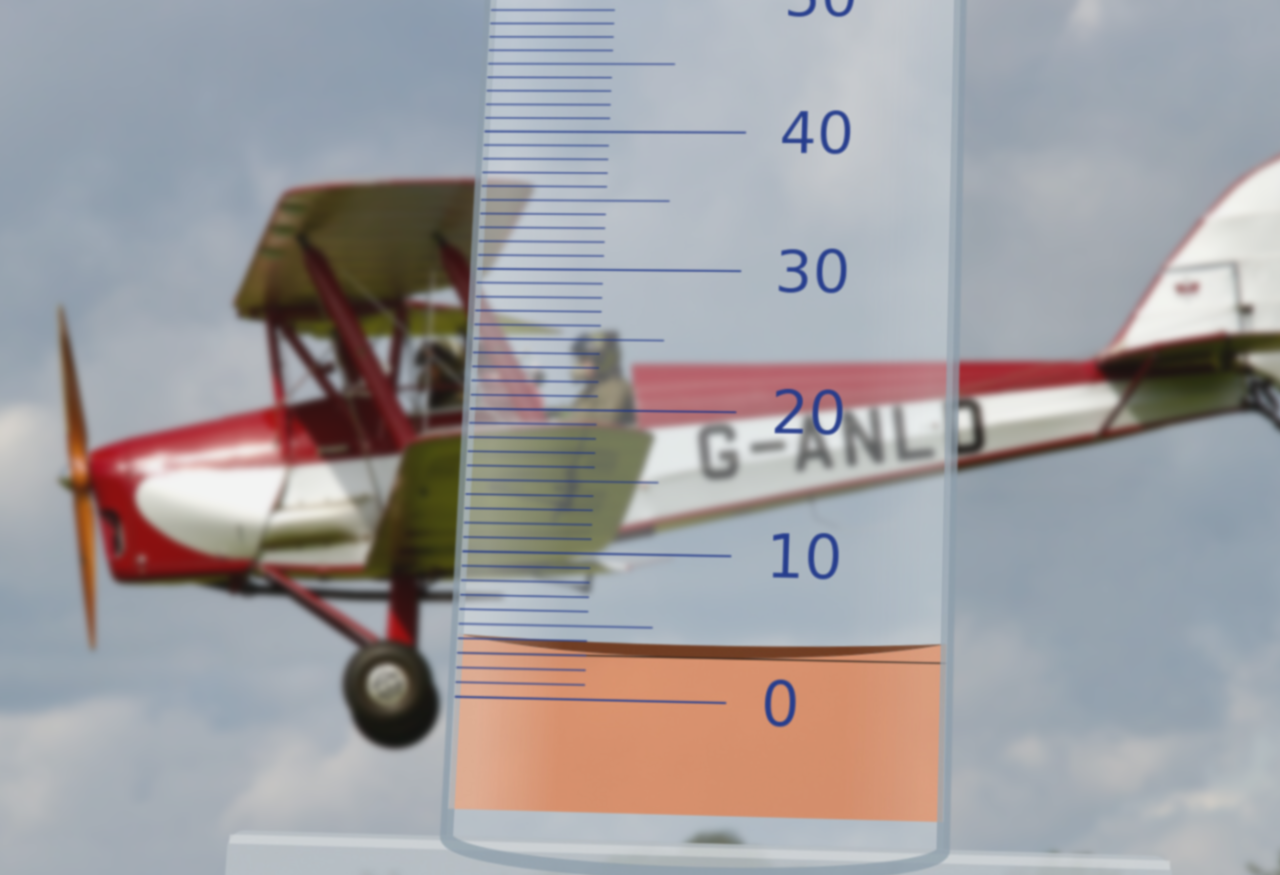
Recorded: 3 mL
